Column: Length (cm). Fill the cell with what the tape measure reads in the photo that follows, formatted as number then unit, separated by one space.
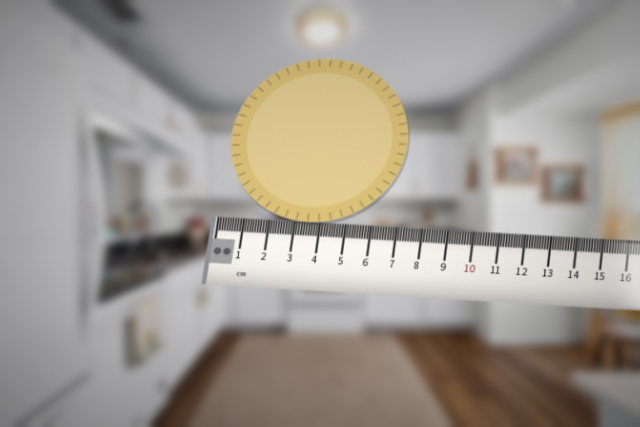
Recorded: 7 cm
